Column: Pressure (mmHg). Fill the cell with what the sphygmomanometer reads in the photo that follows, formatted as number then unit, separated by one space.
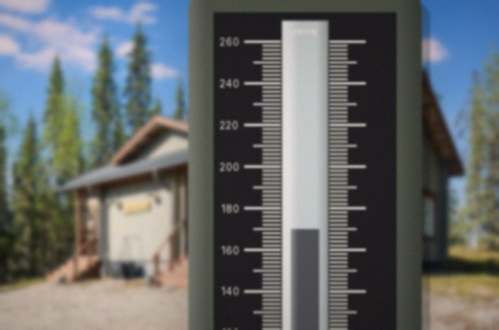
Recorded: 170 mmHg
